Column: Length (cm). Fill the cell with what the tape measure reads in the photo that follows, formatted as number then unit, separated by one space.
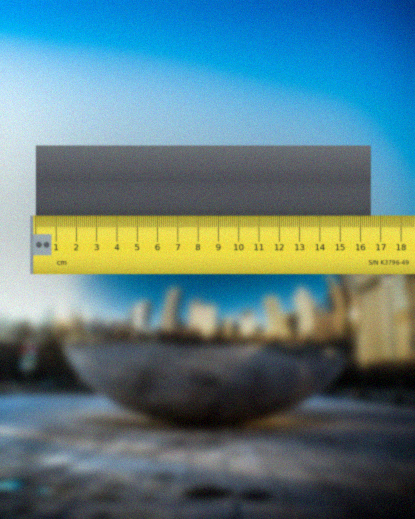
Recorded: 16.5 cm
